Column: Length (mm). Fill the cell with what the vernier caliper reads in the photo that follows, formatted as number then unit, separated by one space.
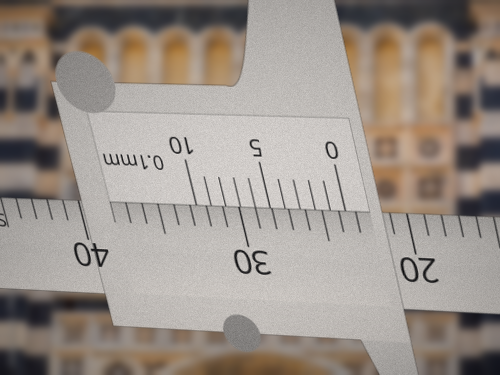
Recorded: 23.6 mm
